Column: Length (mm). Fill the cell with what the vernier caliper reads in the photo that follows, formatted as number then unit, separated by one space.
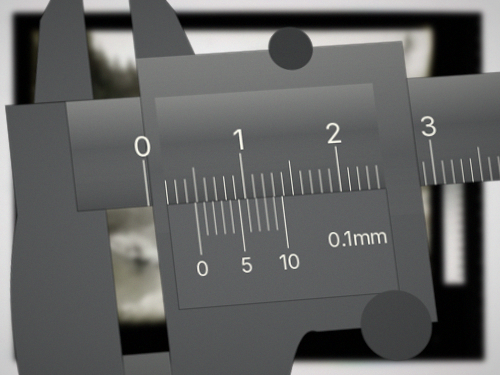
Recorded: 4.8 mm
